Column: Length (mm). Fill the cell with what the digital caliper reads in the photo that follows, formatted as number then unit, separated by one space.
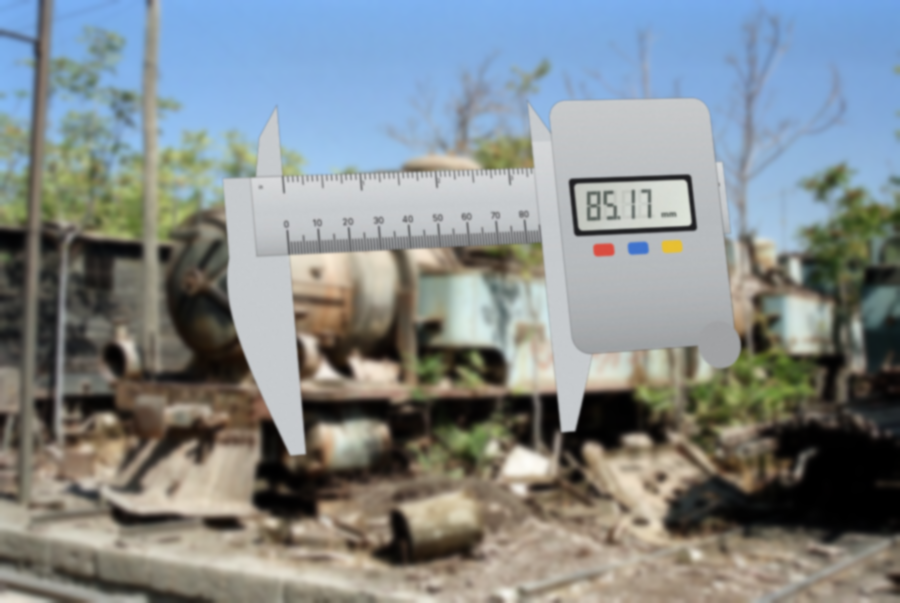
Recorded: 85.17 mm
